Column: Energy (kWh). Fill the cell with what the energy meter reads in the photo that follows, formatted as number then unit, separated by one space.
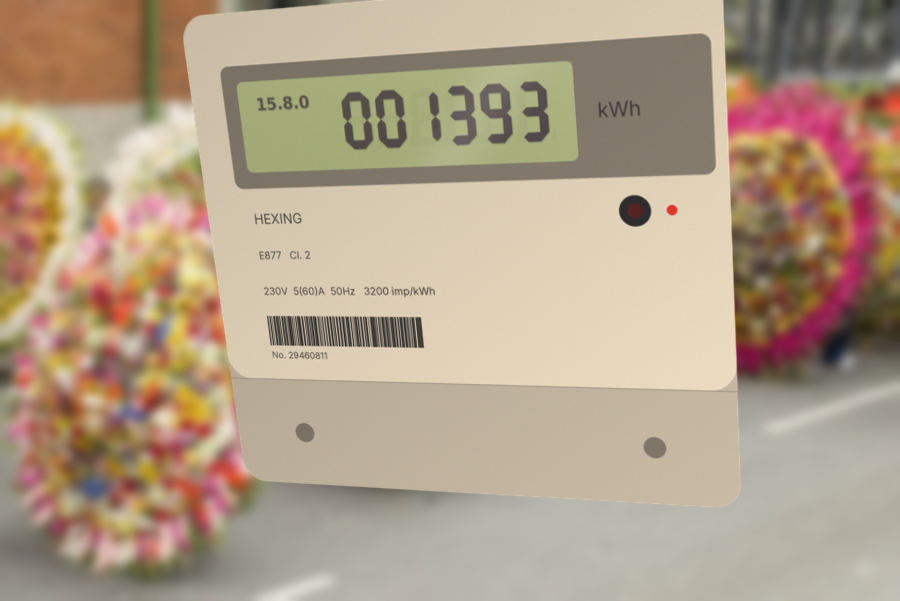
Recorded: 1393 kWh
